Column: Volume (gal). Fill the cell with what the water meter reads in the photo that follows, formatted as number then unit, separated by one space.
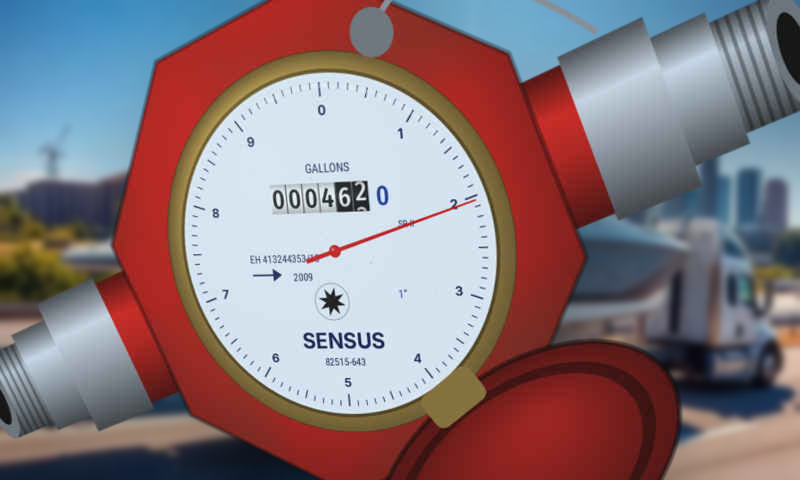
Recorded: 4622.0 gal
